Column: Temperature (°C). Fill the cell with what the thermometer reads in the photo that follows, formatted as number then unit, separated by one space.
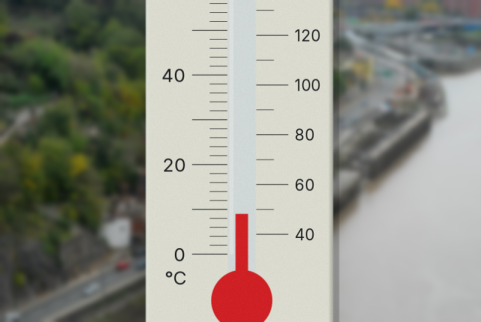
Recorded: 9 °C
